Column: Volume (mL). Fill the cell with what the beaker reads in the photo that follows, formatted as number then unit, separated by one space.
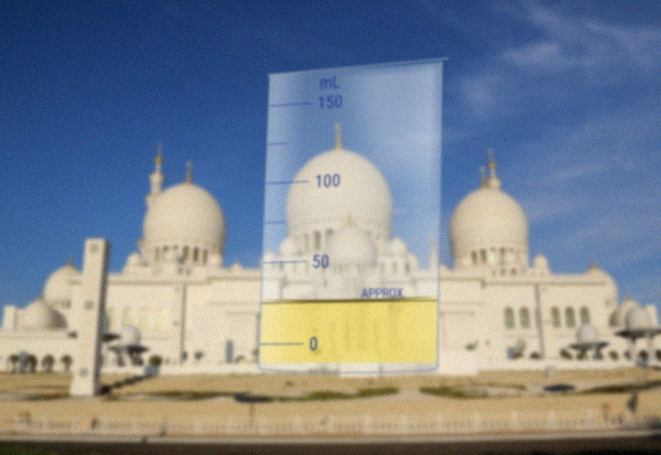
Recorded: 25 mL
